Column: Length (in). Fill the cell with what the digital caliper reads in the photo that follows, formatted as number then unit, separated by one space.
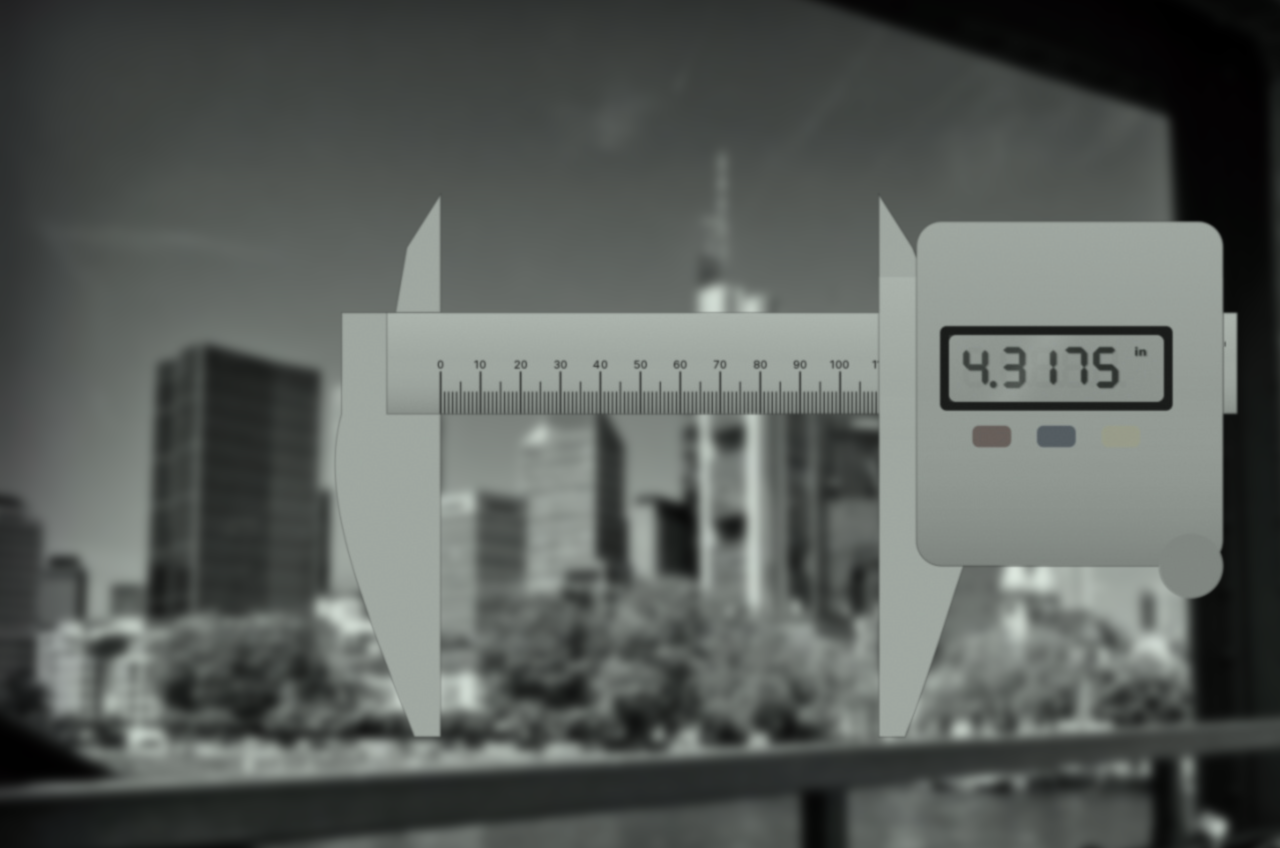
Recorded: 4.3175 in
